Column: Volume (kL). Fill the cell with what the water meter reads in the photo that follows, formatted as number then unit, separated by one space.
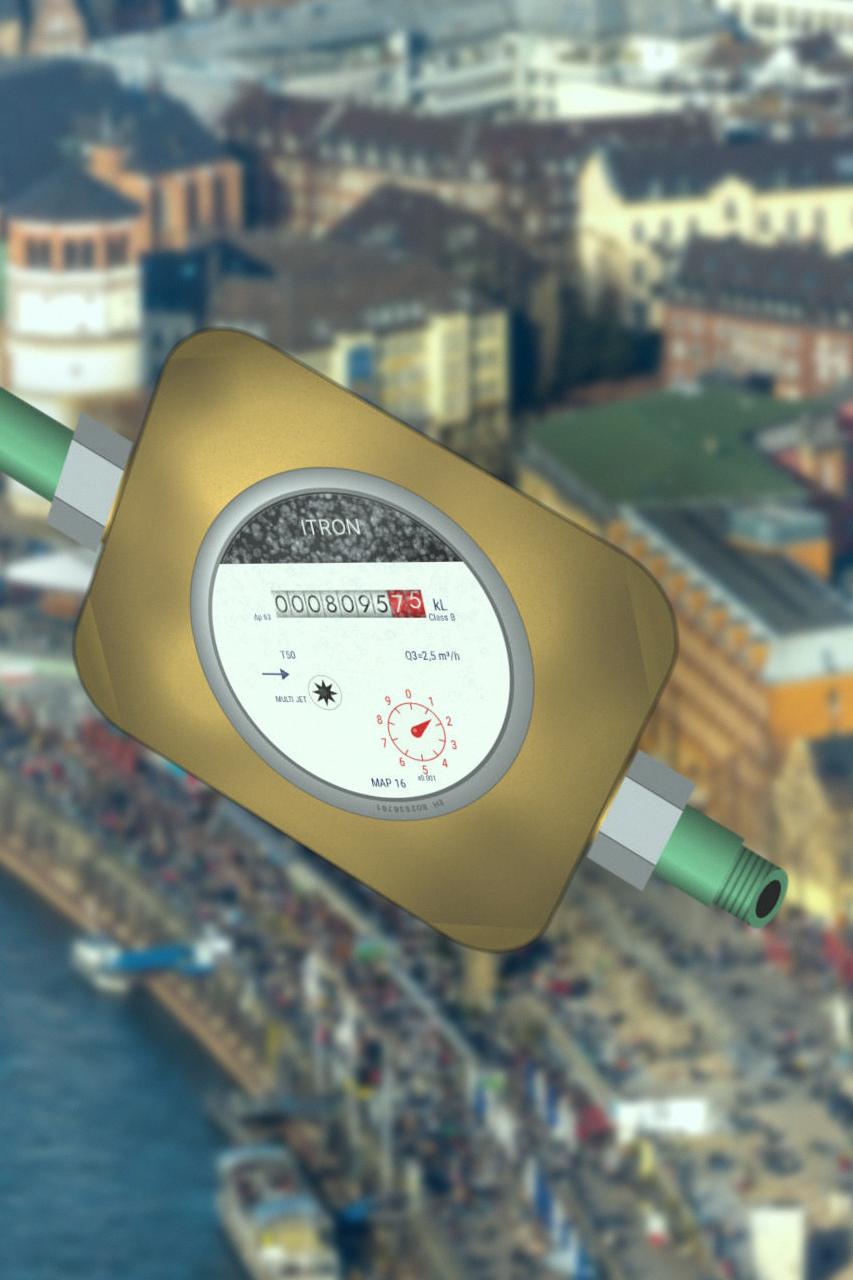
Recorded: 8095.751 kL
